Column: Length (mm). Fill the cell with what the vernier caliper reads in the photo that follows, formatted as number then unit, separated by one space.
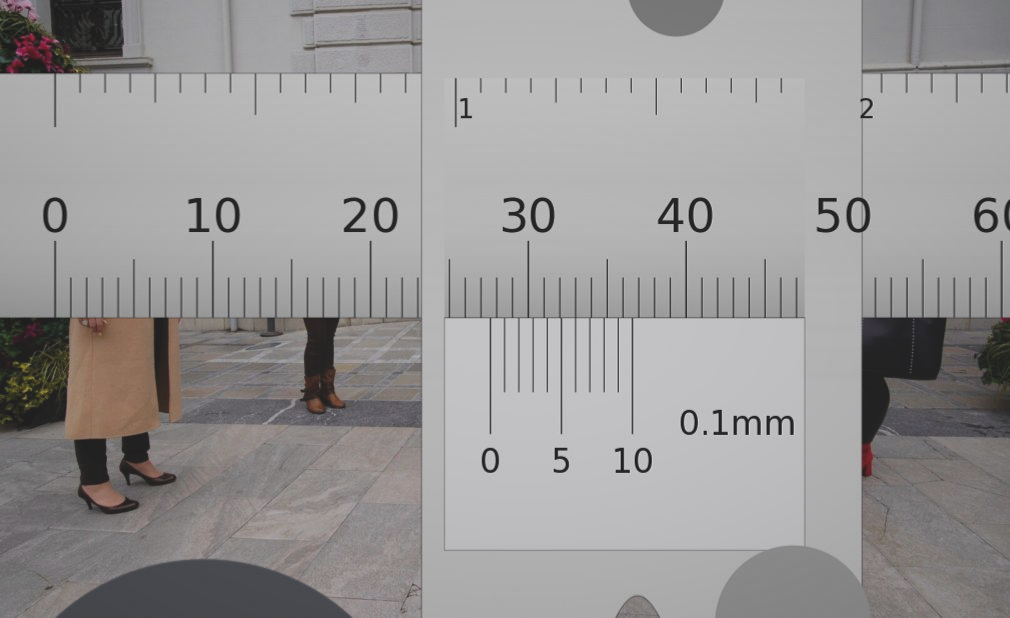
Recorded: 27.6 mm
